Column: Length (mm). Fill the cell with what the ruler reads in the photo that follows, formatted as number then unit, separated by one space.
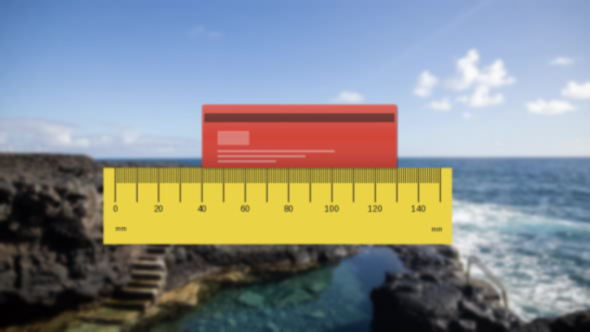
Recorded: 90 mm
